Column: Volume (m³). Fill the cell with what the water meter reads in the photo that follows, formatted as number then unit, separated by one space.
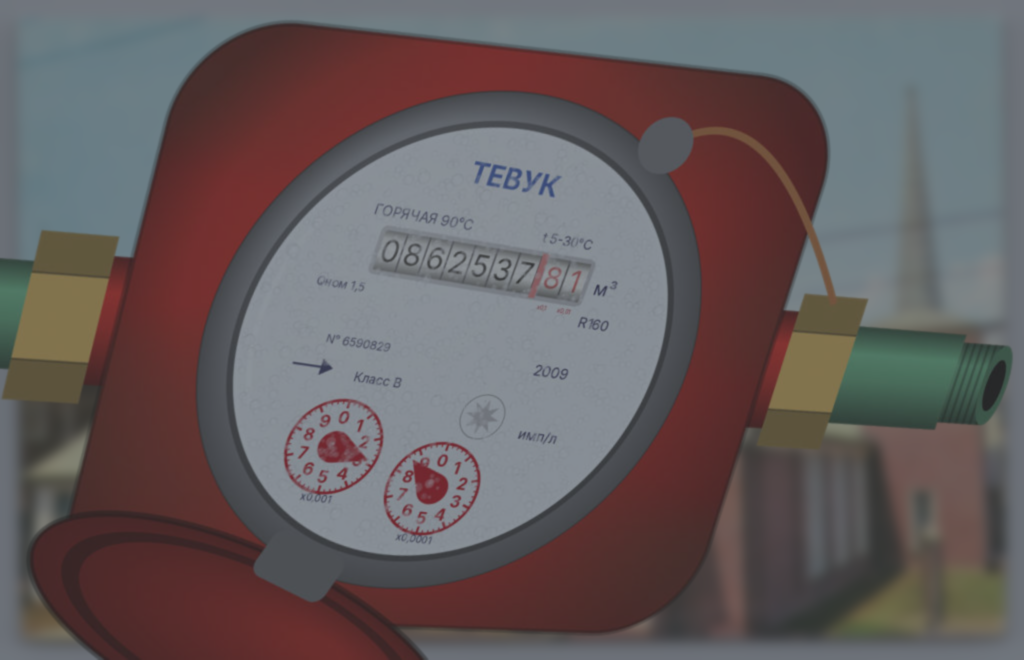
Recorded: 862537.8128 m³
